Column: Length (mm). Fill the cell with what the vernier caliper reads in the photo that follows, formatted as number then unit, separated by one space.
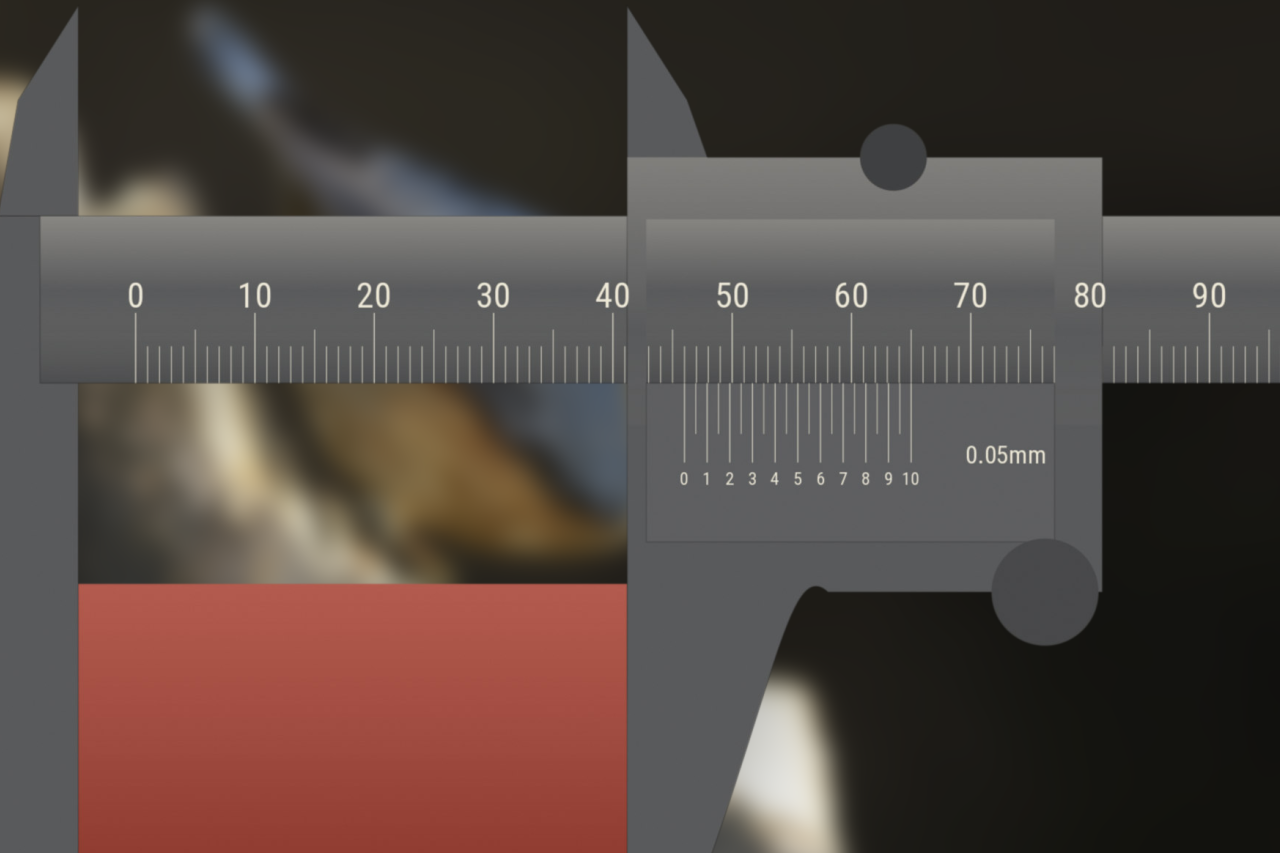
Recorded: 46.0 mm
